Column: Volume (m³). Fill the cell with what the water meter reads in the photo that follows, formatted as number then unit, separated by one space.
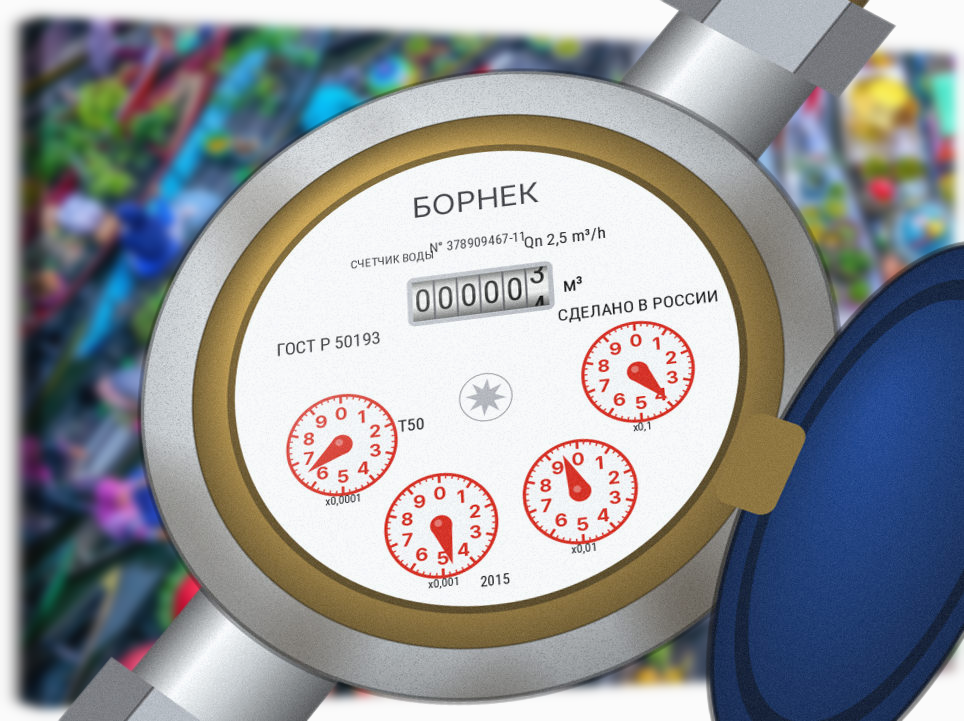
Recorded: 3.3946 m³
